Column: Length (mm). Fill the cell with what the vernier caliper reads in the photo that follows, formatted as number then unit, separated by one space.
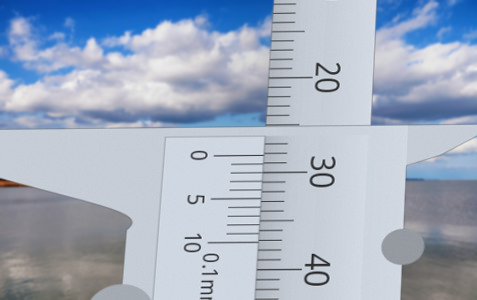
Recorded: 28.2 mm
